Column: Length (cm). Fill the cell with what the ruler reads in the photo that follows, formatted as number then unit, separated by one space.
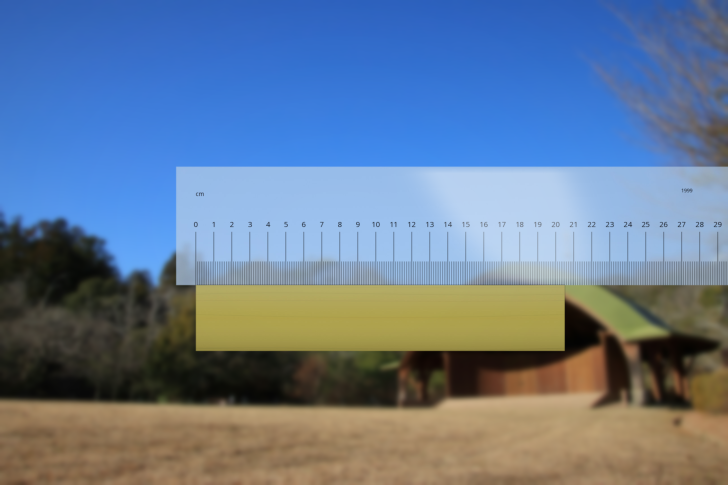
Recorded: 20.5 cm
